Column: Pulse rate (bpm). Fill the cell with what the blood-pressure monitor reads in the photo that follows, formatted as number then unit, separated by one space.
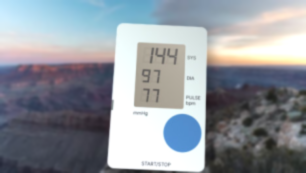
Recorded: 77 bpm
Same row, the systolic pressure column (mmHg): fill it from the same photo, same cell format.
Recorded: 144 mmHg
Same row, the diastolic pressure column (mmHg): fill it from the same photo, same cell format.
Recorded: 97 mmHg
